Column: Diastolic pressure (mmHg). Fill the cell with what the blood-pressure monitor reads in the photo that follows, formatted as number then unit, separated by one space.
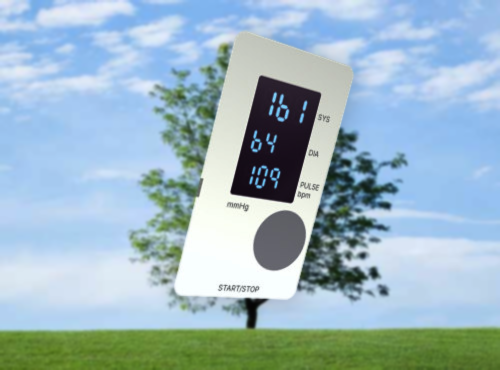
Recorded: 64 mmHg
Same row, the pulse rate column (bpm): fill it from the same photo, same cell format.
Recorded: 109 bpm
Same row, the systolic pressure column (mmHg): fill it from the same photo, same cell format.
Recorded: 161 mmHg
